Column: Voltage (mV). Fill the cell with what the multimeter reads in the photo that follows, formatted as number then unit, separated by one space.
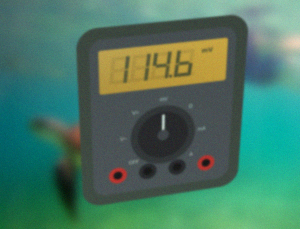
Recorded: 114.6 mV
